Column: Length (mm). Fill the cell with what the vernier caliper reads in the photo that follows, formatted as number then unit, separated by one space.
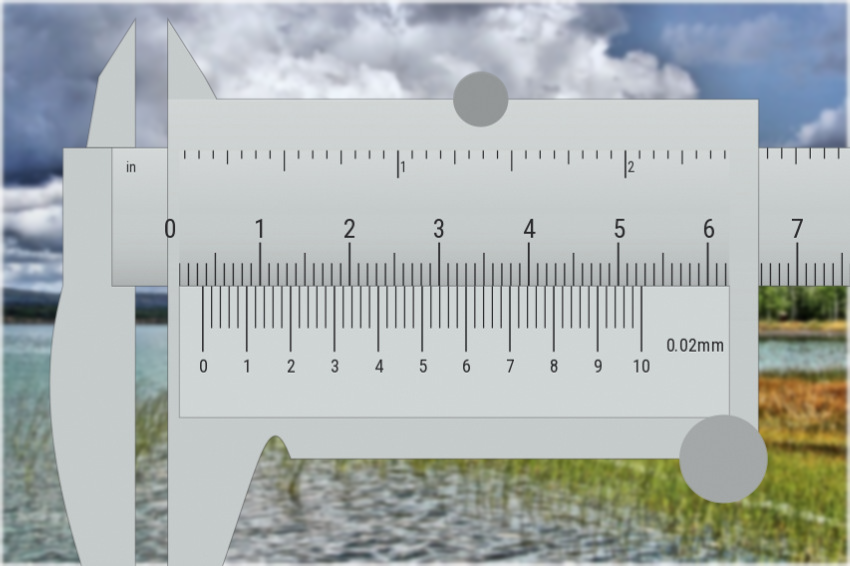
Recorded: 3.6 mm
